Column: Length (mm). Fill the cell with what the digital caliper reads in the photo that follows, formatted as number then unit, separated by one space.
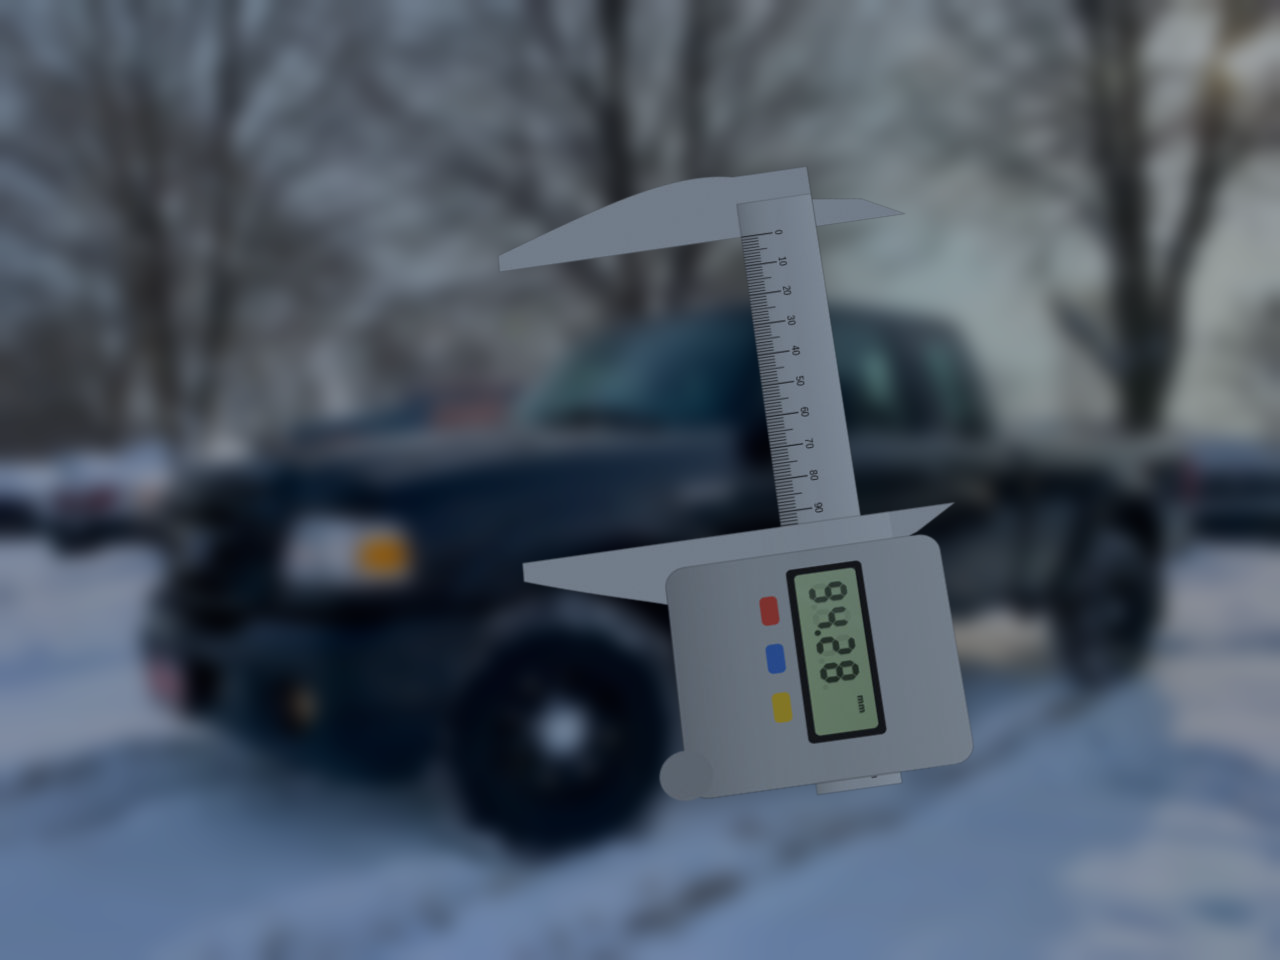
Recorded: 94.28 mm
